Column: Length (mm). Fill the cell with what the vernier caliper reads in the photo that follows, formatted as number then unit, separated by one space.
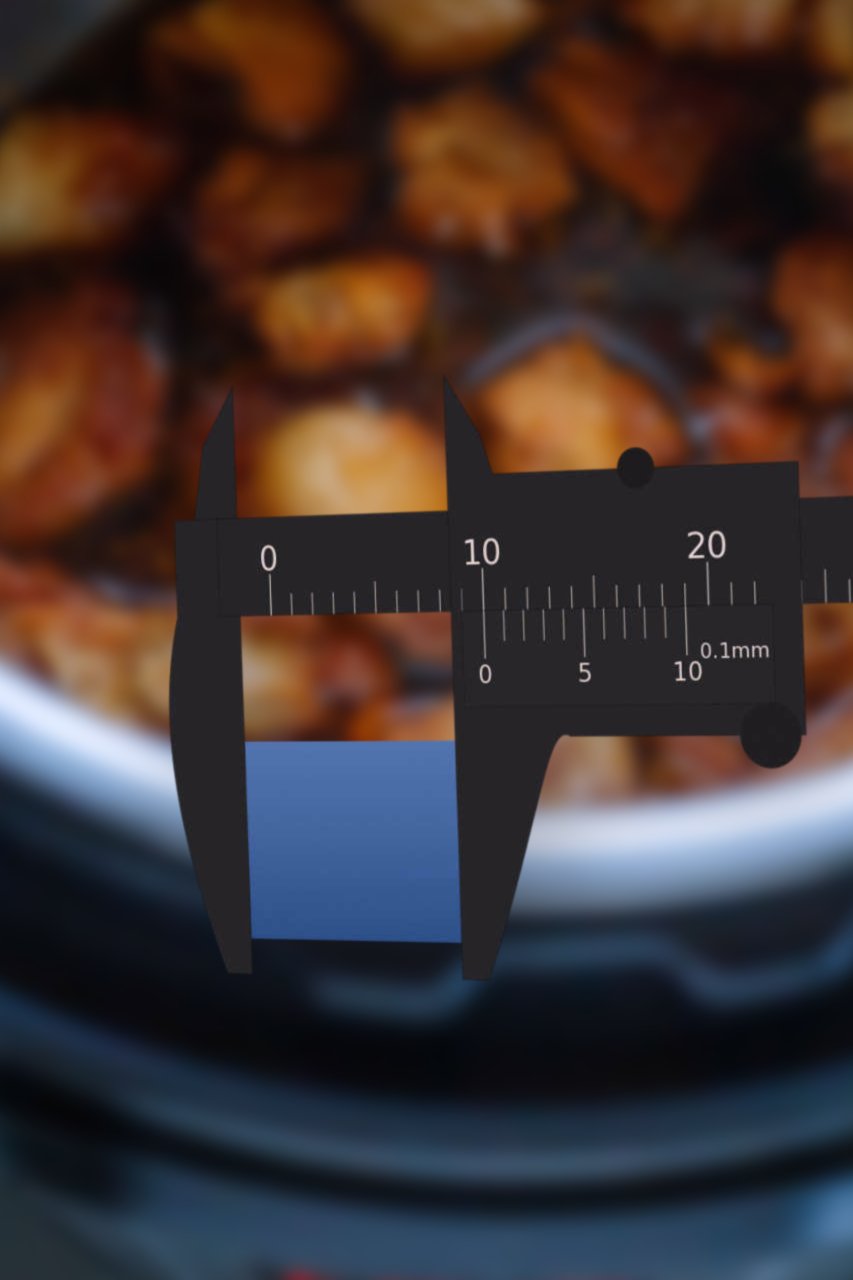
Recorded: 10.0 mm
